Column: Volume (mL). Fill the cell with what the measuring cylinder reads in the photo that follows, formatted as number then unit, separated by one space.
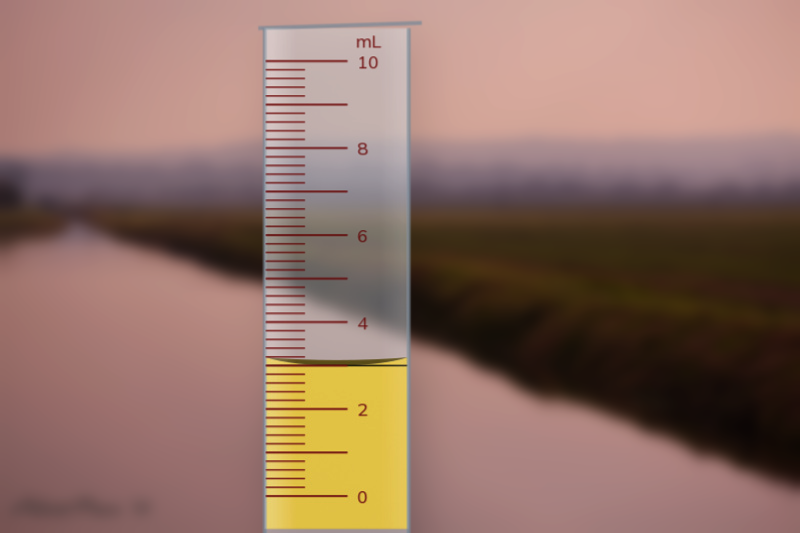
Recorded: 3 mL
